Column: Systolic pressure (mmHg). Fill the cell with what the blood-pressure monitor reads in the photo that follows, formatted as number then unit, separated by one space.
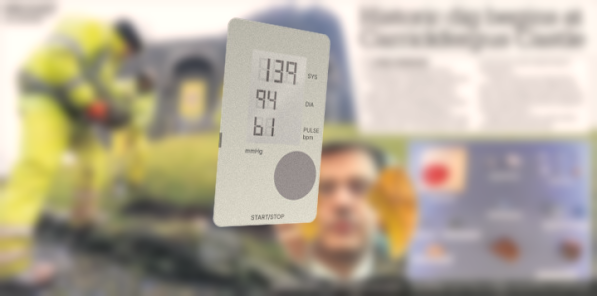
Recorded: 139 mmHg
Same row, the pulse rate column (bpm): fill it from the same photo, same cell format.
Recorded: 61 bpm
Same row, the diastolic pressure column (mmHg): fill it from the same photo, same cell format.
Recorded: 94 mmHg
